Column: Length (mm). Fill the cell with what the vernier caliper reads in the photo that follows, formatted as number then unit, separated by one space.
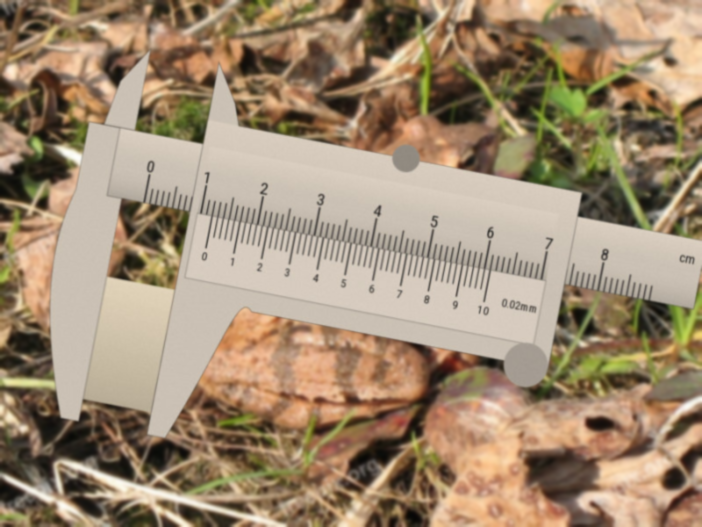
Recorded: 12.0 mm
